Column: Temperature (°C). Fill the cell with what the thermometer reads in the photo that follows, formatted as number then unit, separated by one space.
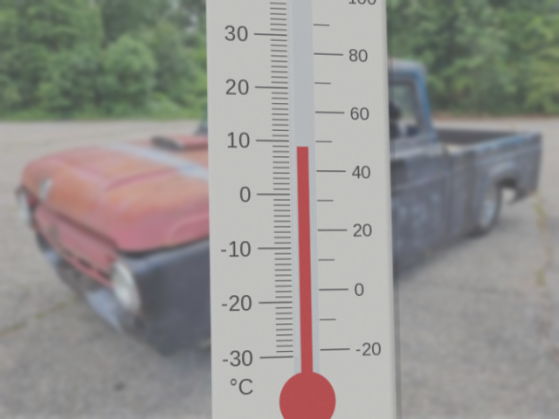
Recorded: 9 °C
